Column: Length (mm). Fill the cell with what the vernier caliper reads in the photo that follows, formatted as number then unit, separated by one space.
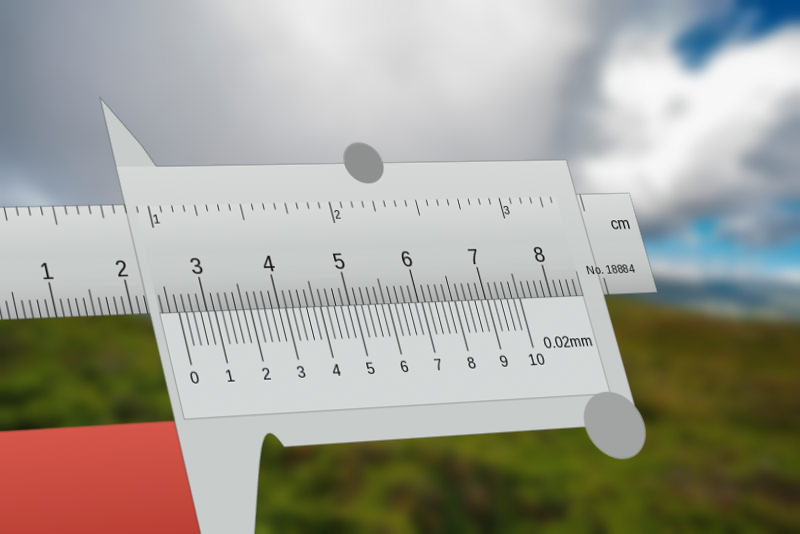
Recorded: 26.2 mm
